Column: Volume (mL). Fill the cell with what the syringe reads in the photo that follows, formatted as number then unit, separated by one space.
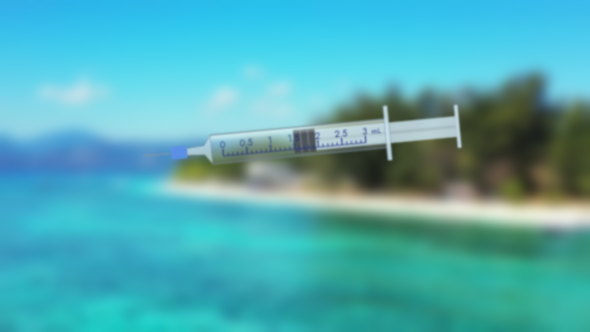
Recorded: 1.5 mL
